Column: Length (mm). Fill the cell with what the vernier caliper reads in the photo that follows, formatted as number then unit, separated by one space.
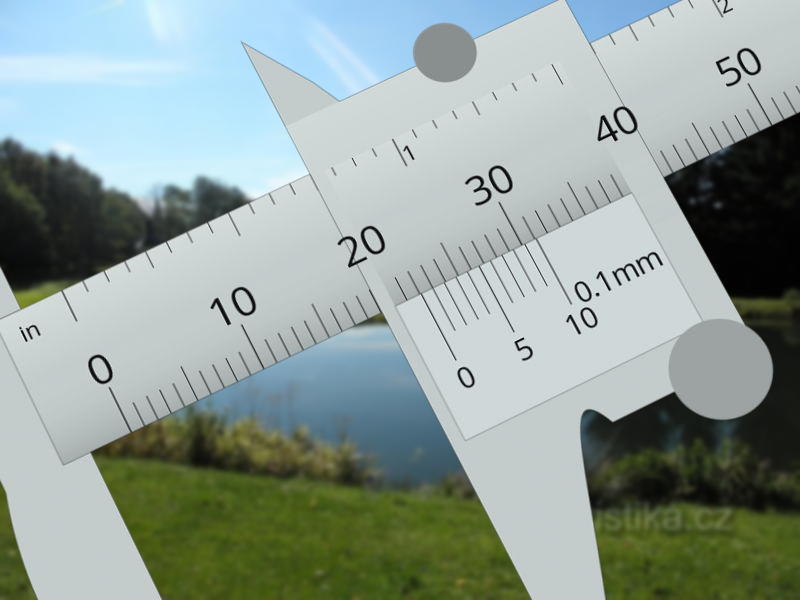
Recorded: 22.1 mm
